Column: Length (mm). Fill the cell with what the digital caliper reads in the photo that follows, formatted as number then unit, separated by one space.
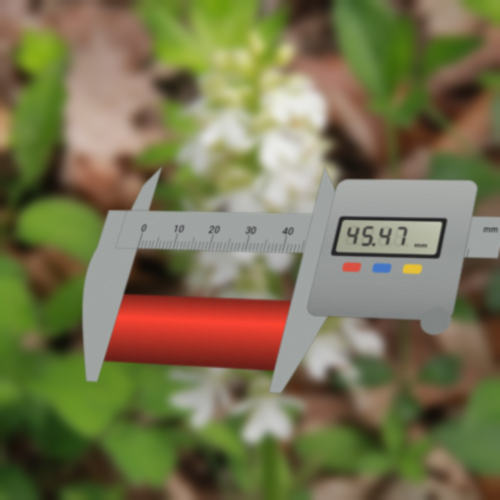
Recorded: 45.47 mm
